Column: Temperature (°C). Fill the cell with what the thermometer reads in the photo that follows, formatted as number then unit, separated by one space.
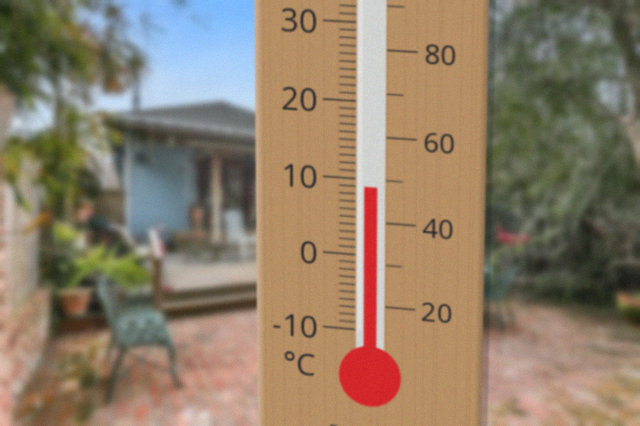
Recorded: 9 °C
